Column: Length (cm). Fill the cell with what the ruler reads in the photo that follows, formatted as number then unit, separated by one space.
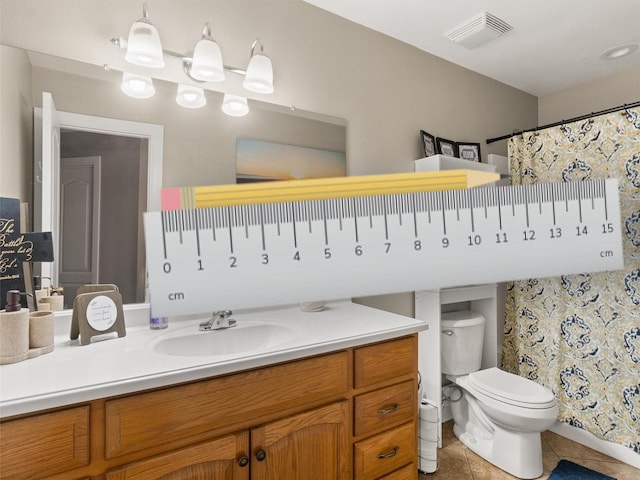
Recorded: 11.5 cm
